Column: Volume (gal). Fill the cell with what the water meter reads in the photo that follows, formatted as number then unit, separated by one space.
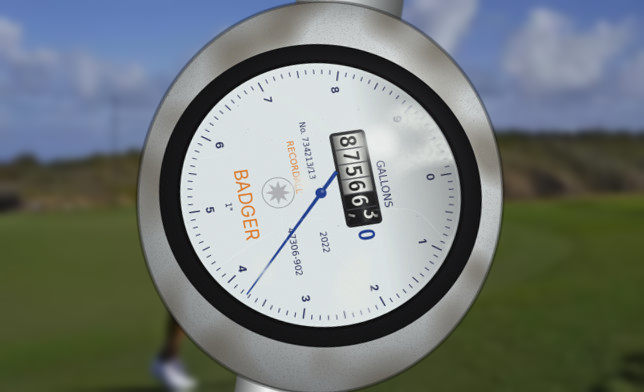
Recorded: 8756633.7 gal
